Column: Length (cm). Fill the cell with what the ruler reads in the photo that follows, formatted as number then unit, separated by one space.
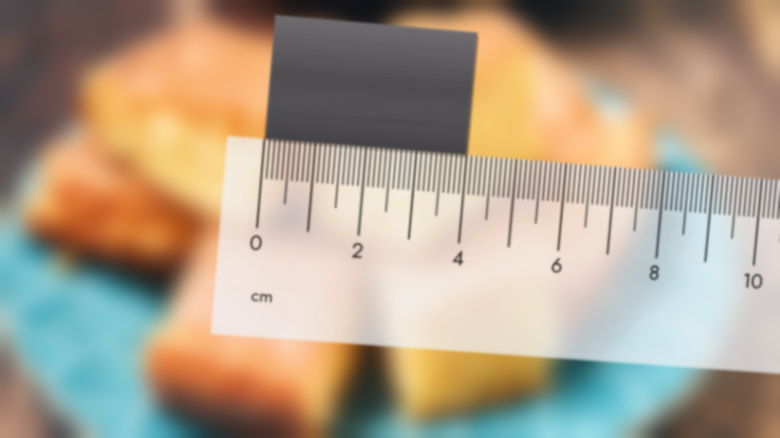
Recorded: 4 cm
